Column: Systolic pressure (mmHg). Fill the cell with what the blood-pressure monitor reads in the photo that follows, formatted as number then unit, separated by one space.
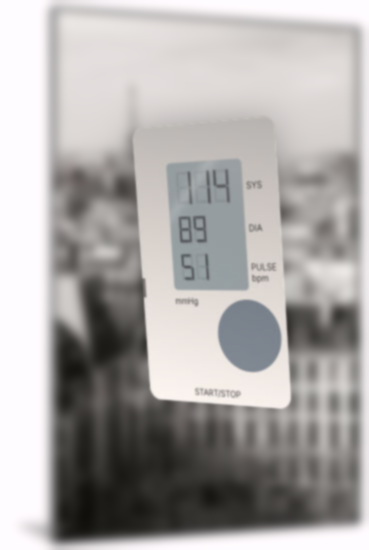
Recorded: 114 mmHg
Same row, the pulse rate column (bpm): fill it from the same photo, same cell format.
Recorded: 51 bpm
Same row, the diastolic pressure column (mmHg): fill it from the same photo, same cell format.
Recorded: 89 mmHg
